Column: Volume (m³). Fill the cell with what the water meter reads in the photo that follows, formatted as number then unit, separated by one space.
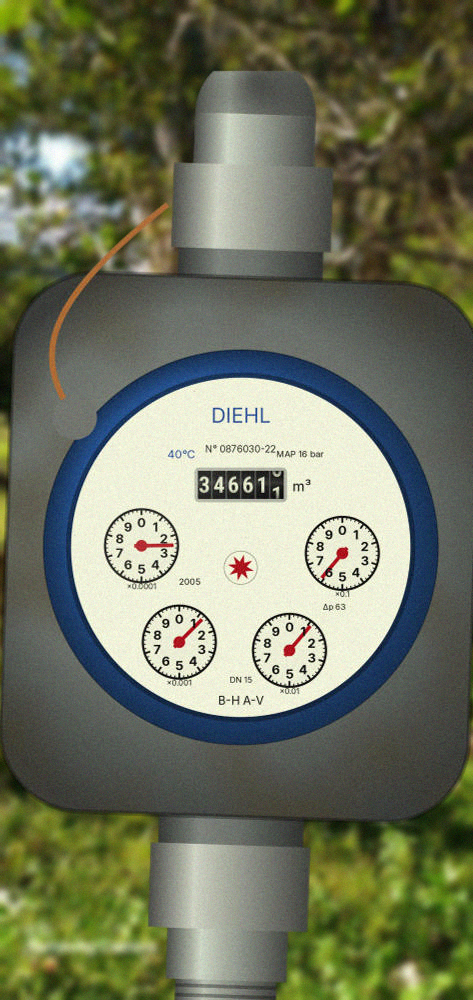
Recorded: 346610.6112 m³
